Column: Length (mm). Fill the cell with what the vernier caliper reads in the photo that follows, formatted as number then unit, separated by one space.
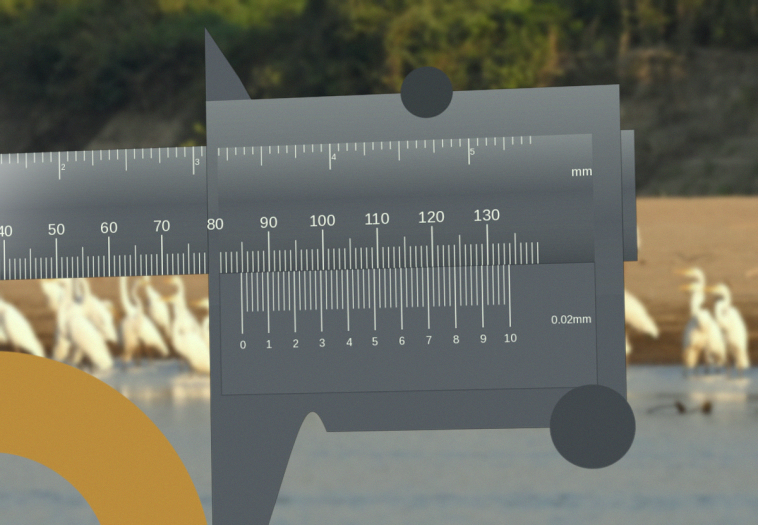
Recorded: 84.8 mm
